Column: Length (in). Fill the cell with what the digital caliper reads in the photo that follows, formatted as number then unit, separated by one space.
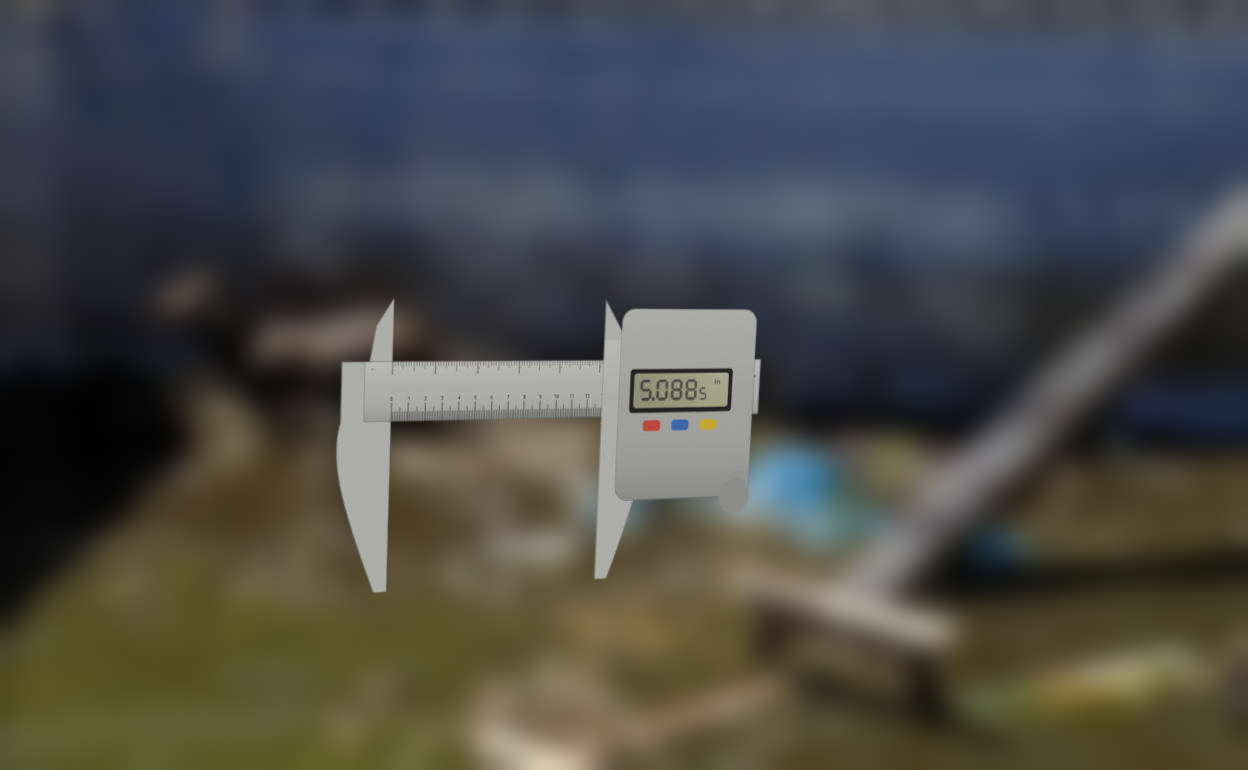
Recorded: 5.0885 in
